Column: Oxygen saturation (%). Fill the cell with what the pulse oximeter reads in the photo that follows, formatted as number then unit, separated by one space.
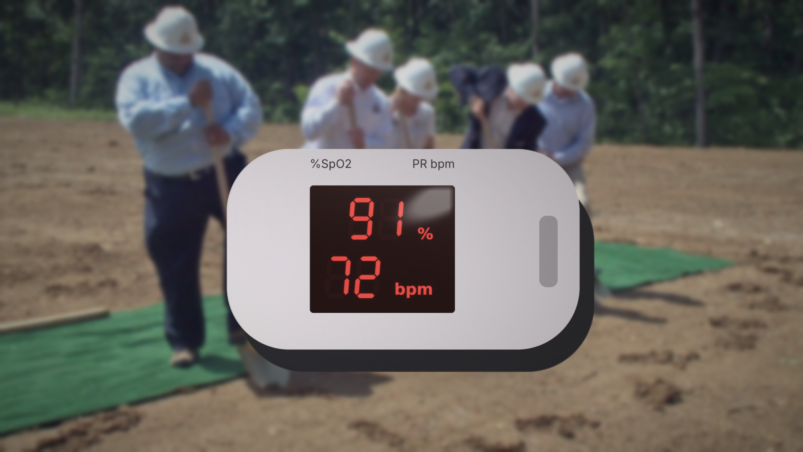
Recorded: 91 %
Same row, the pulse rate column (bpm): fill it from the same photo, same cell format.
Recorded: 72 bpm
